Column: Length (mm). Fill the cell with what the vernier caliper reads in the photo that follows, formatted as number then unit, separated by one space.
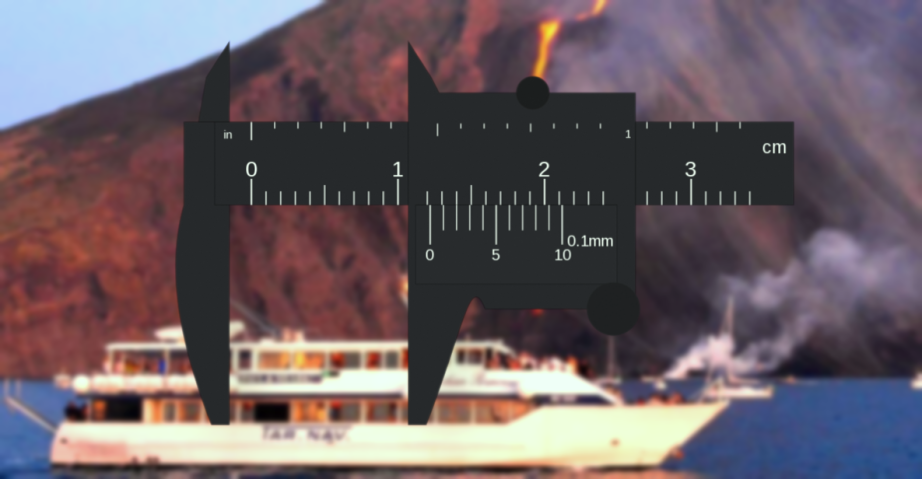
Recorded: 12.2 mm
